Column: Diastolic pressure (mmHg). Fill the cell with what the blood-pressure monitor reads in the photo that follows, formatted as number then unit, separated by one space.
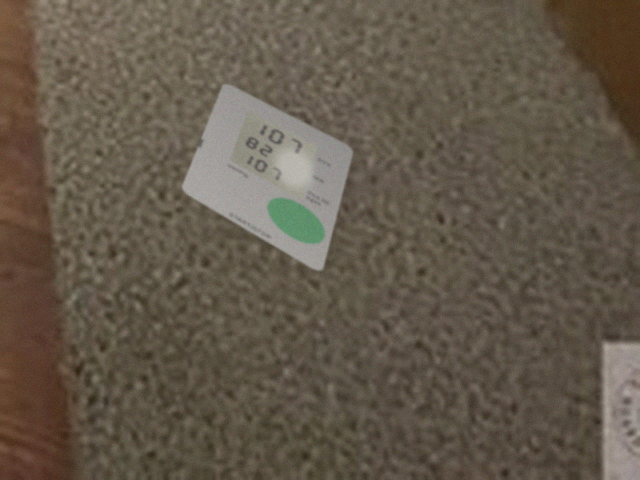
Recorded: 82 mmHg
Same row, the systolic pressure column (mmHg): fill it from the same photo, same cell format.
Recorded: 107 mmHg
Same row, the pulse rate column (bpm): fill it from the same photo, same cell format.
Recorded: 107 bpm
